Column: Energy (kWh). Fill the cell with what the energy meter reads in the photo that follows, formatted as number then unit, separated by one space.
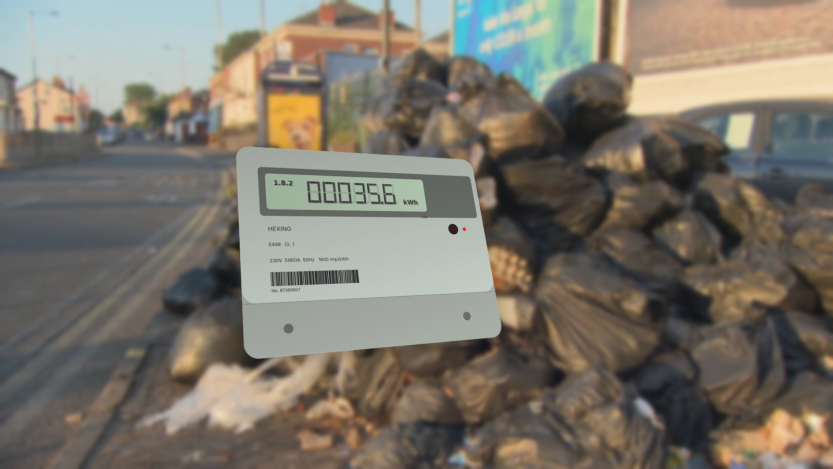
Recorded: 35.6 kWh
